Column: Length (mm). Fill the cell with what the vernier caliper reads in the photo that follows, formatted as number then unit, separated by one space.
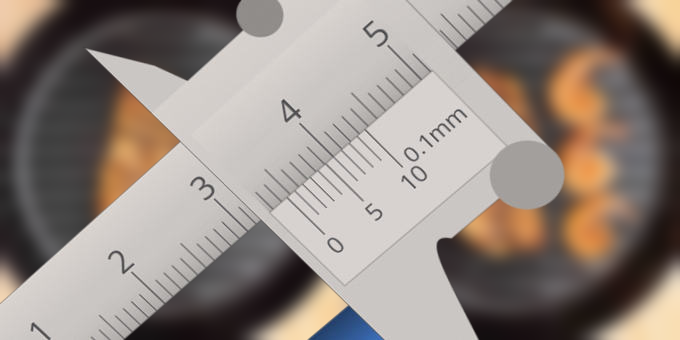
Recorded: 34.6 mm
